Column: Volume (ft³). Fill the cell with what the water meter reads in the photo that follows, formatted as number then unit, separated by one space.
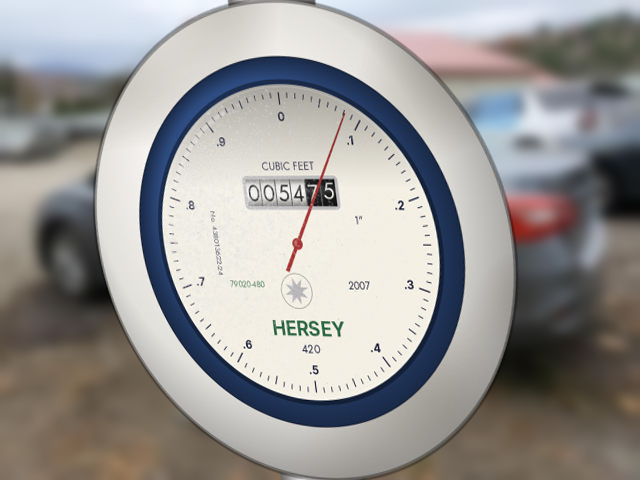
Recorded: 5475.08 ft³
